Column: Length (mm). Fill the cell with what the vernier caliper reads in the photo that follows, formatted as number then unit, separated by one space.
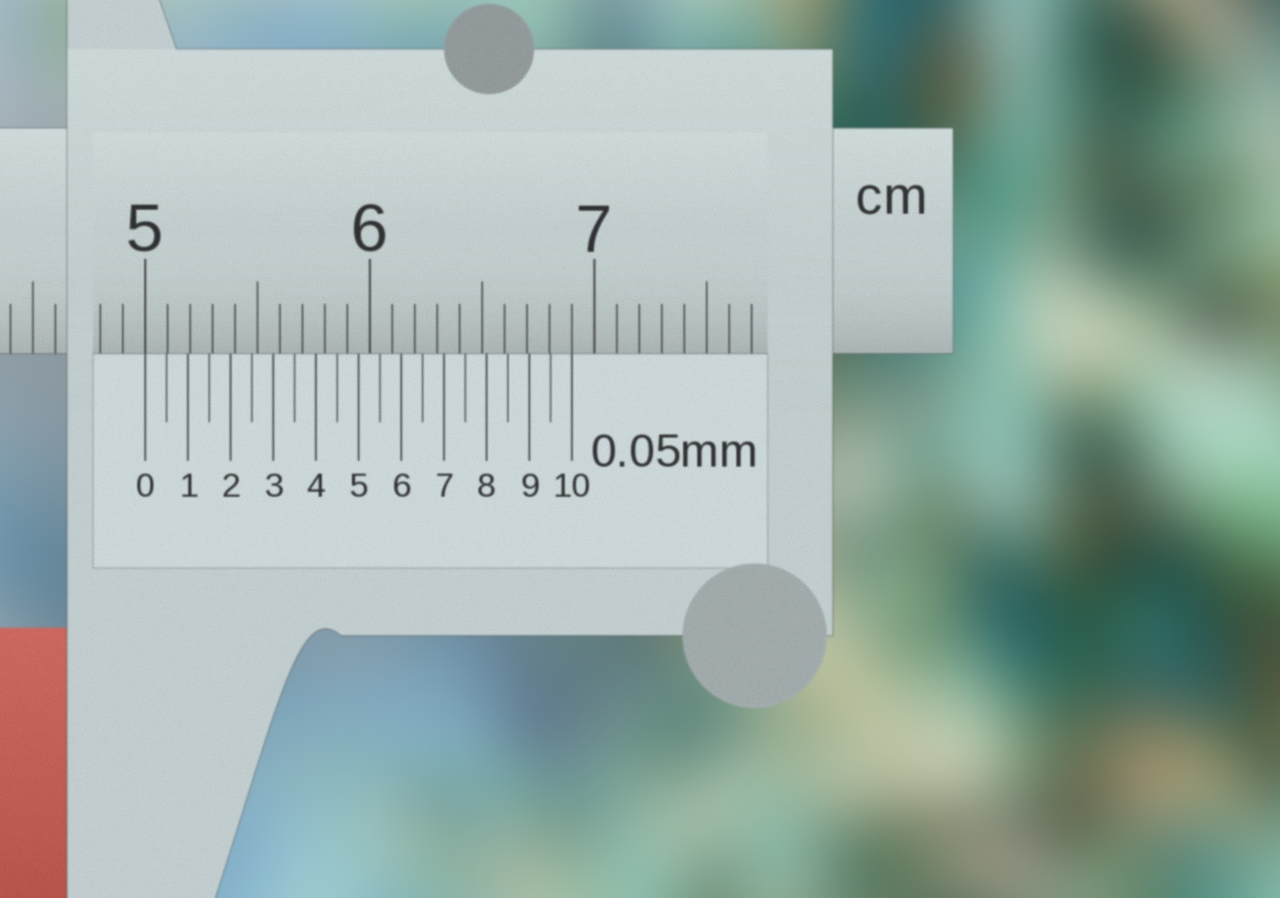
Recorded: 50.0 mm
